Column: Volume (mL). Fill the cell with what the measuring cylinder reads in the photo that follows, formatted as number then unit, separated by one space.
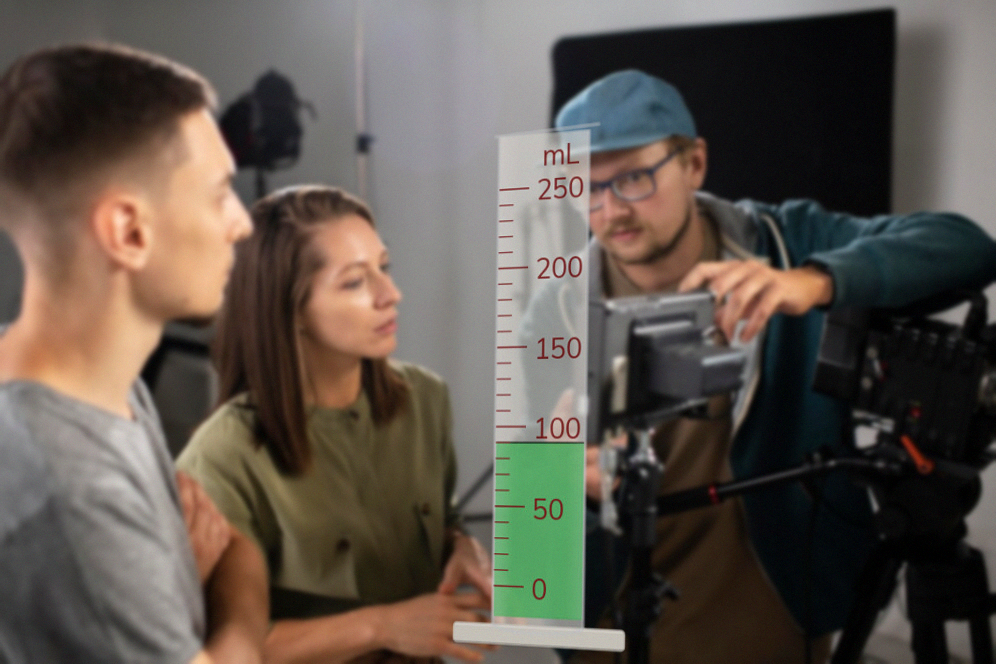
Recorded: 90 mL
